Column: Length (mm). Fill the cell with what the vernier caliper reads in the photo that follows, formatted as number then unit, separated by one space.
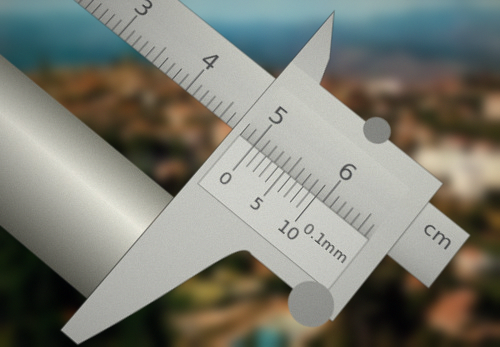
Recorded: 50.0 mm
